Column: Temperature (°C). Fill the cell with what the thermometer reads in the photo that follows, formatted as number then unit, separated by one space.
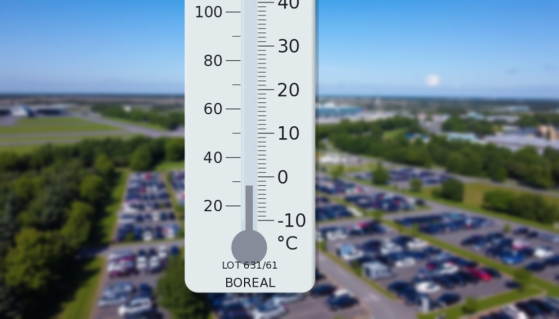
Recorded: -2 °C
